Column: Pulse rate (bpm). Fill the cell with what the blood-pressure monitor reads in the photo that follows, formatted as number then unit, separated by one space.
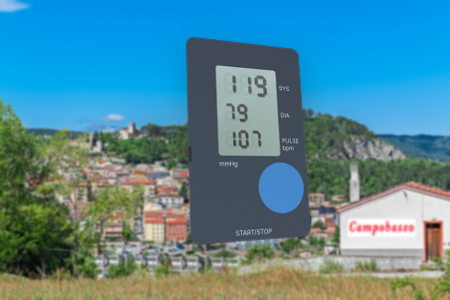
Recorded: 107 bpm
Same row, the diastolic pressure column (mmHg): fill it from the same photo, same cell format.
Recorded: 79 mmHg
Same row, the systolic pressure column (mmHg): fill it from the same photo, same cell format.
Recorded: 119 mmHg
